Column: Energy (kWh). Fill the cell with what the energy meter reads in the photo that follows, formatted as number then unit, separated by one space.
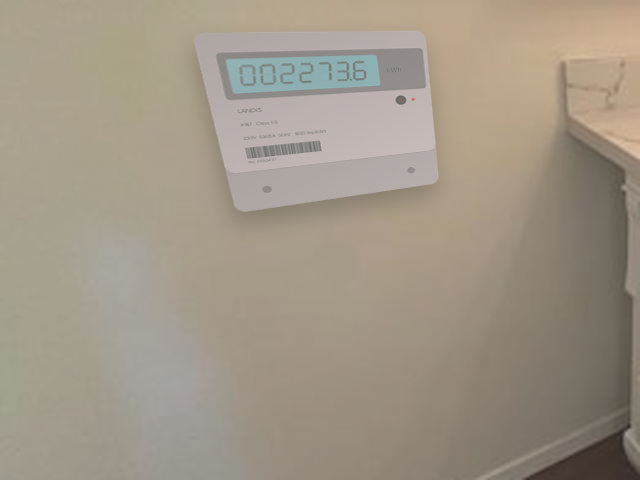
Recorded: 2273.6 kWh
